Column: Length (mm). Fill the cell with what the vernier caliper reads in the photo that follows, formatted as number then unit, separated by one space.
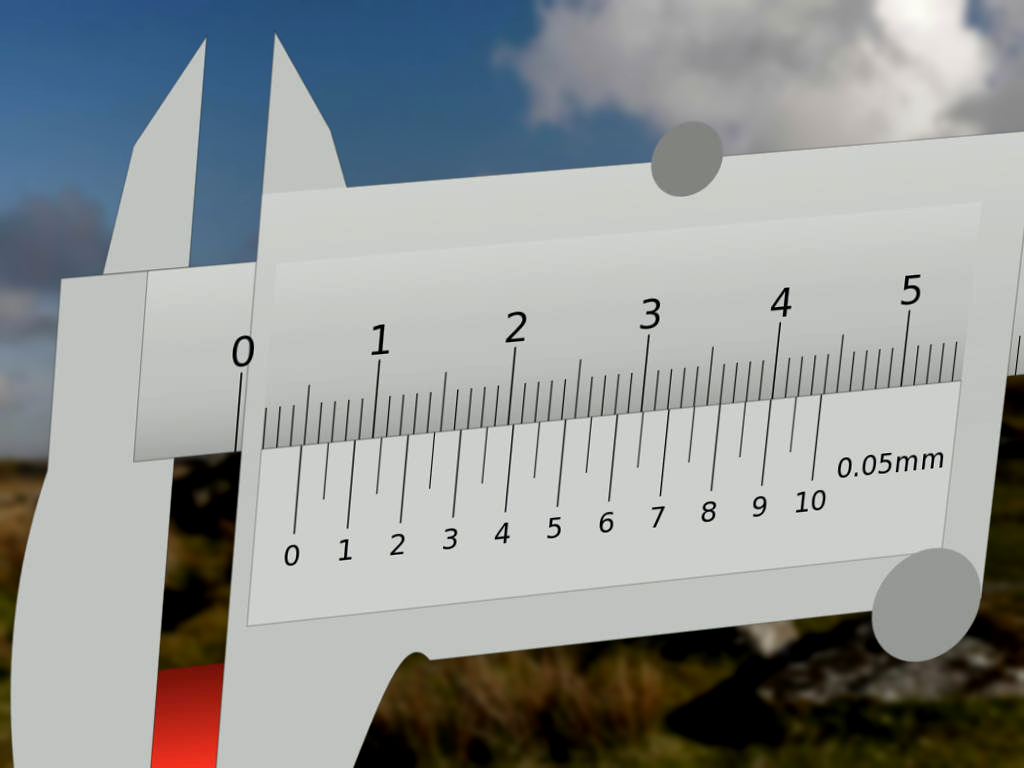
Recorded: 4.8 mm
